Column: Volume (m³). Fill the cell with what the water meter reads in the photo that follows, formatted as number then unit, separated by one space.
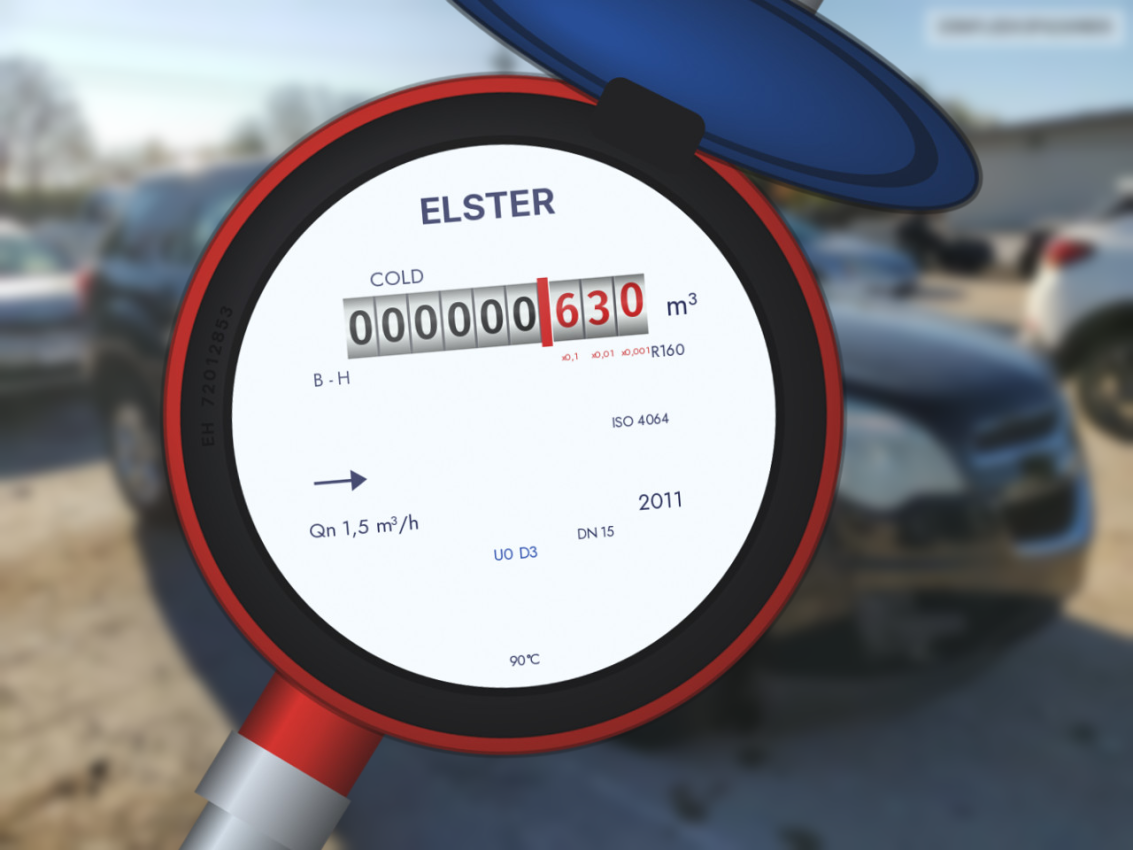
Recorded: 0.630 m³
